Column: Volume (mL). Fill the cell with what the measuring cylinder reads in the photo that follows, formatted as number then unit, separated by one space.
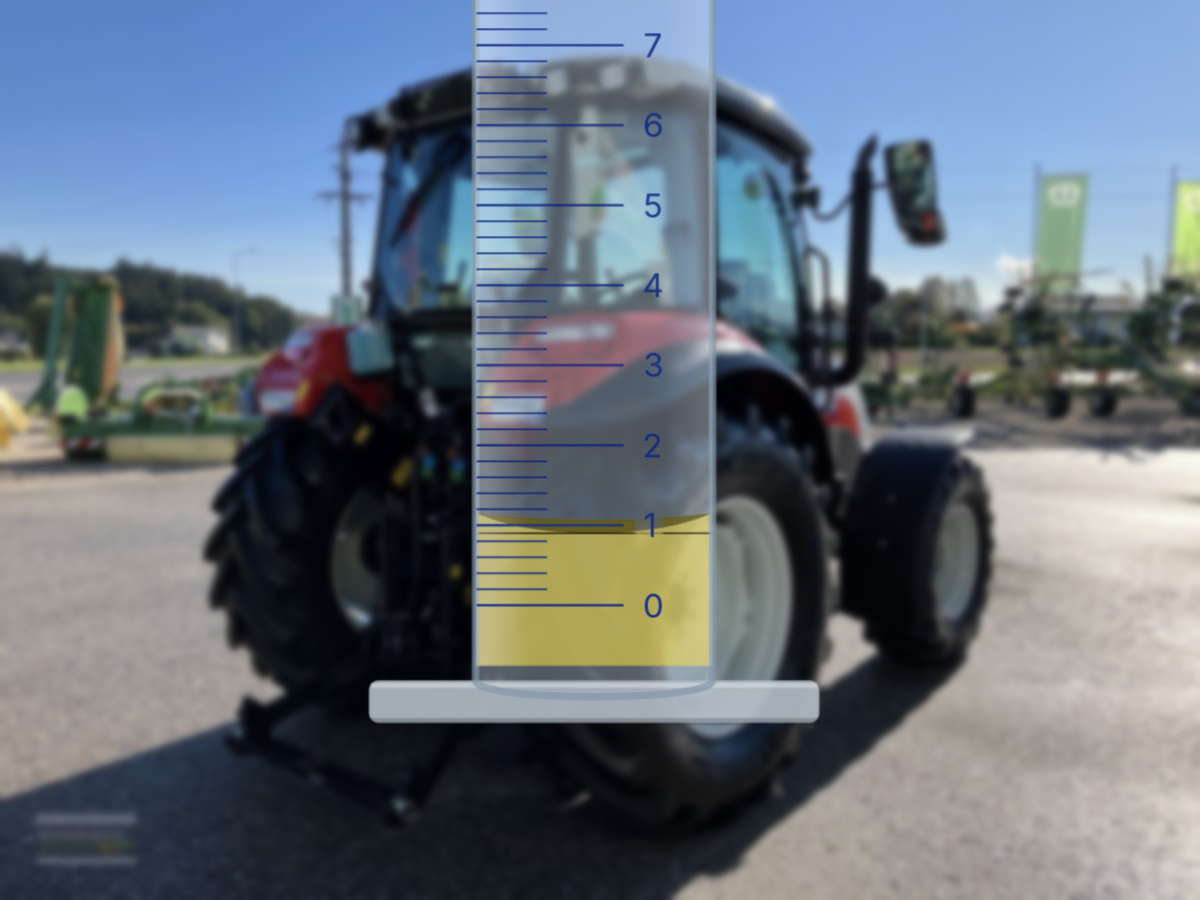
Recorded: 0.9 mL
